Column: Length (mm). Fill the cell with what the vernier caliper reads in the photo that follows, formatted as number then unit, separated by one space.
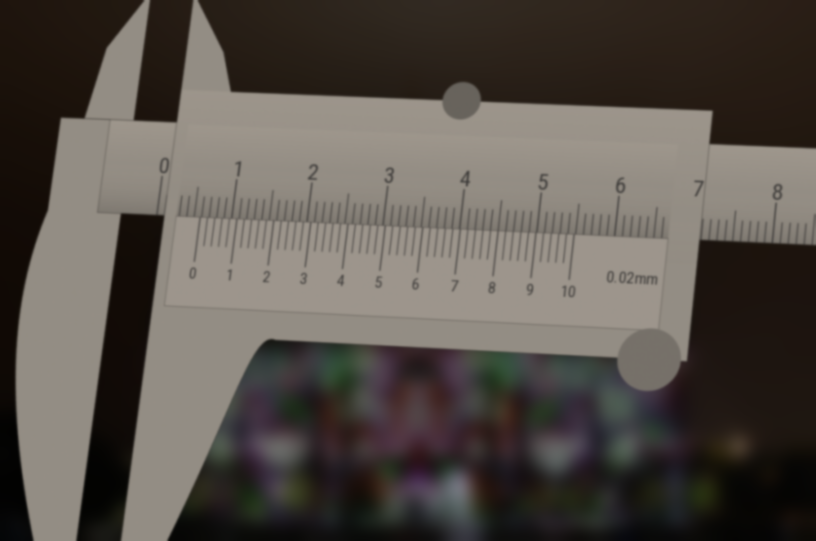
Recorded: 5.8 mm
